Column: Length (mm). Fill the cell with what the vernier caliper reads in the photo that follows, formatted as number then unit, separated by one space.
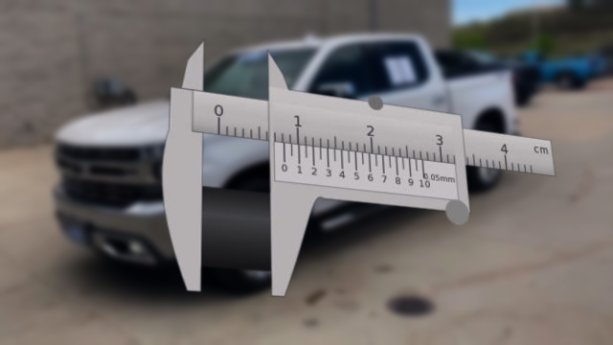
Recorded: 8.2 mm
